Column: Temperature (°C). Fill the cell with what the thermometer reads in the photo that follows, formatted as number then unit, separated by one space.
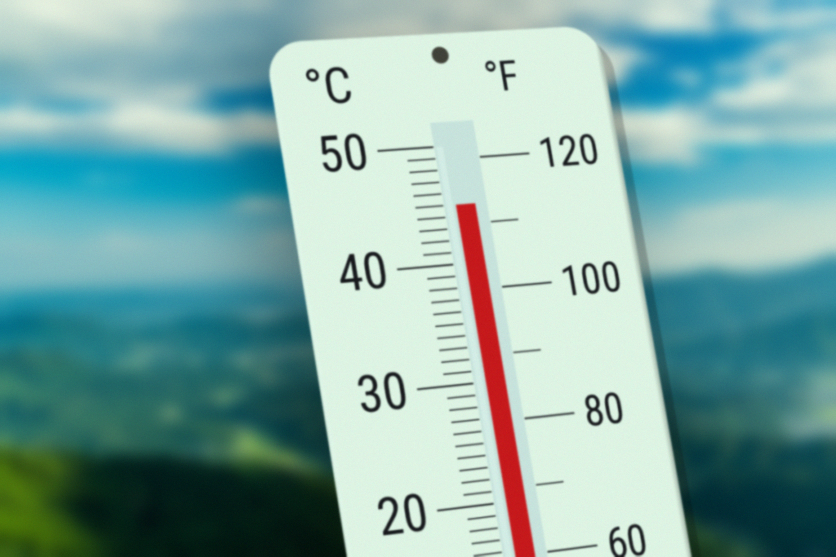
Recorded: 45 °C
